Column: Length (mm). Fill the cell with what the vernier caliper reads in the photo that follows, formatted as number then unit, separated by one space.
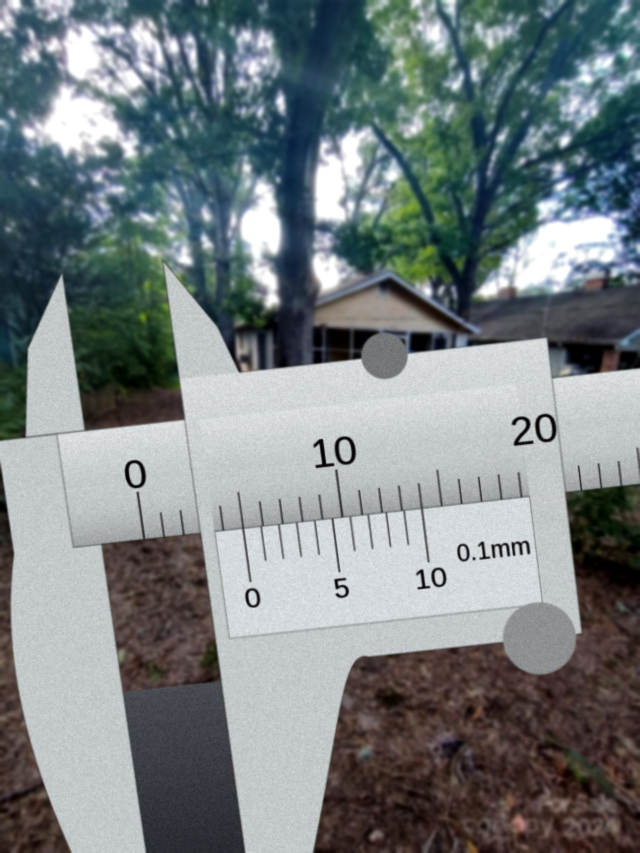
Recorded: 5.0 mm
